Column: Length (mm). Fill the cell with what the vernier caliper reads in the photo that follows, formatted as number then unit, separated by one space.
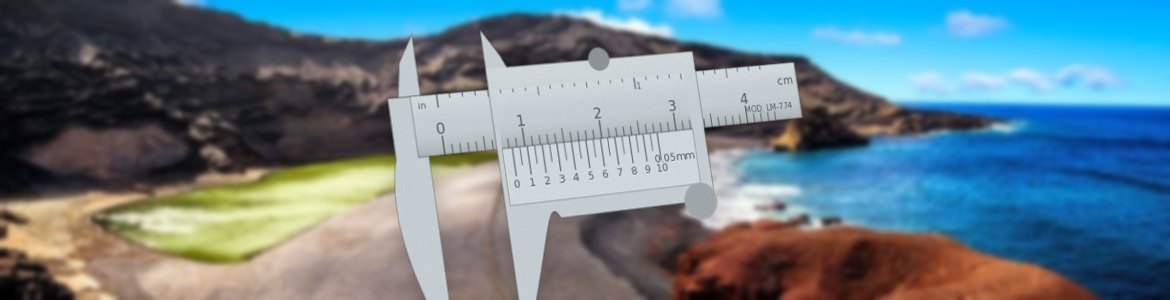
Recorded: 8.4 mm
